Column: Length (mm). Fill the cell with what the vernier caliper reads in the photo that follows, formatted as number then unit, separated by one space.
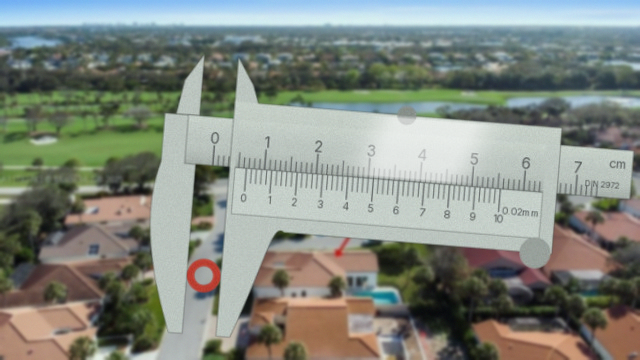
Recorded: 6.5 mm
